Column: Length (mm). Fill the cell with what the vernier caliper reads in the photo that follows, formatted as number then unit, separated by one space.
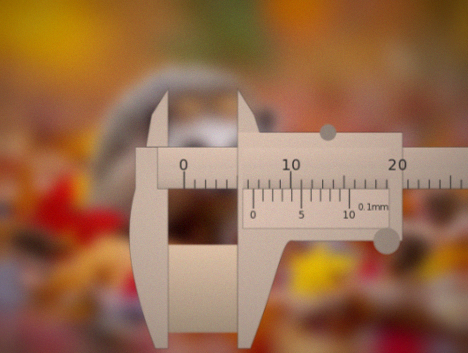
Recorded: 6.5 mm
